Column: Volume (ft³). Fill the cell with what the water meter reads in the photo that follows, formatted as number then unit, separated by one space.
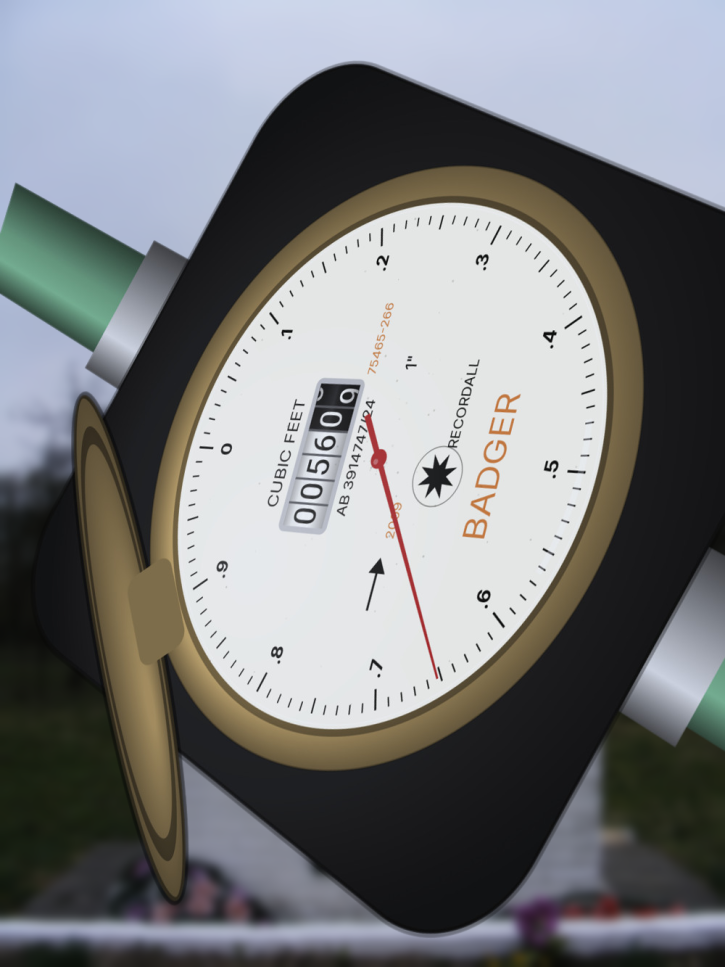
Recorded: 5608.65 ft³
